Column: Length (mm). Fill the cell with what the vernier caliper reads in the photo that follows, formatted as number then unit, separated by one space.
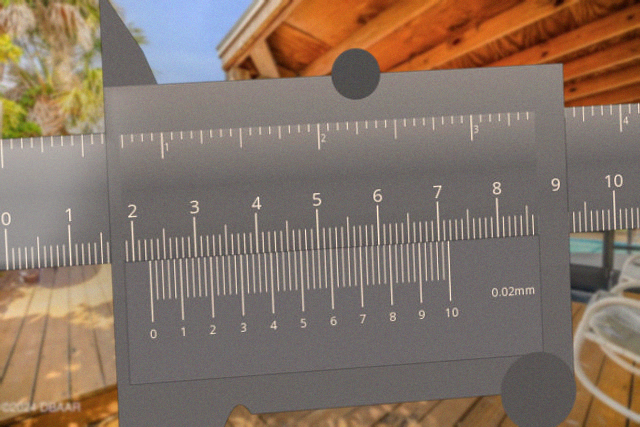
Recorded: 22.6 mm
